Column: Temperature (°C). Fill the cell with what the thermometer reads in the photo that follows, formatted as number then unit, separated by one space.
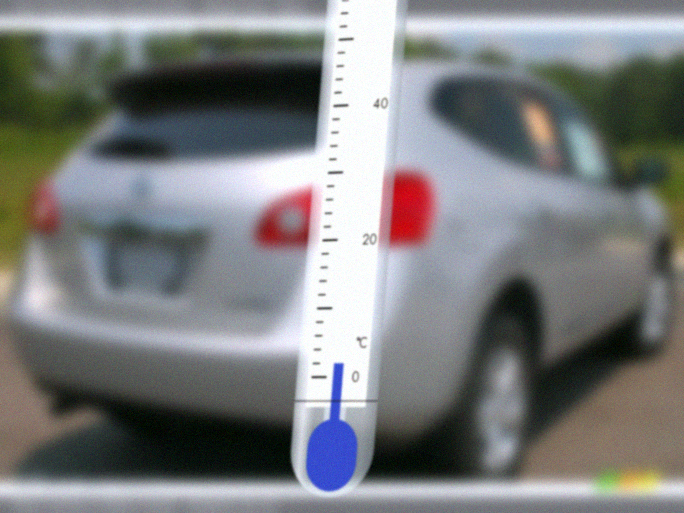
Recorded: 2 °C
